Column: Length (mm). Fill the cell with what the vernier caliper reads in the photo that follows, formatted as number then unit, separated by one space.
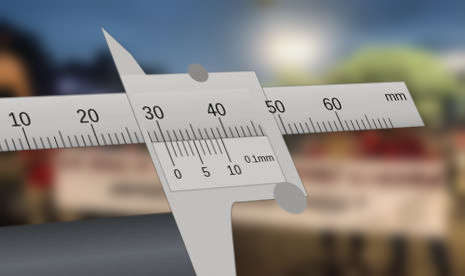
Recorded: 30.0 mm
